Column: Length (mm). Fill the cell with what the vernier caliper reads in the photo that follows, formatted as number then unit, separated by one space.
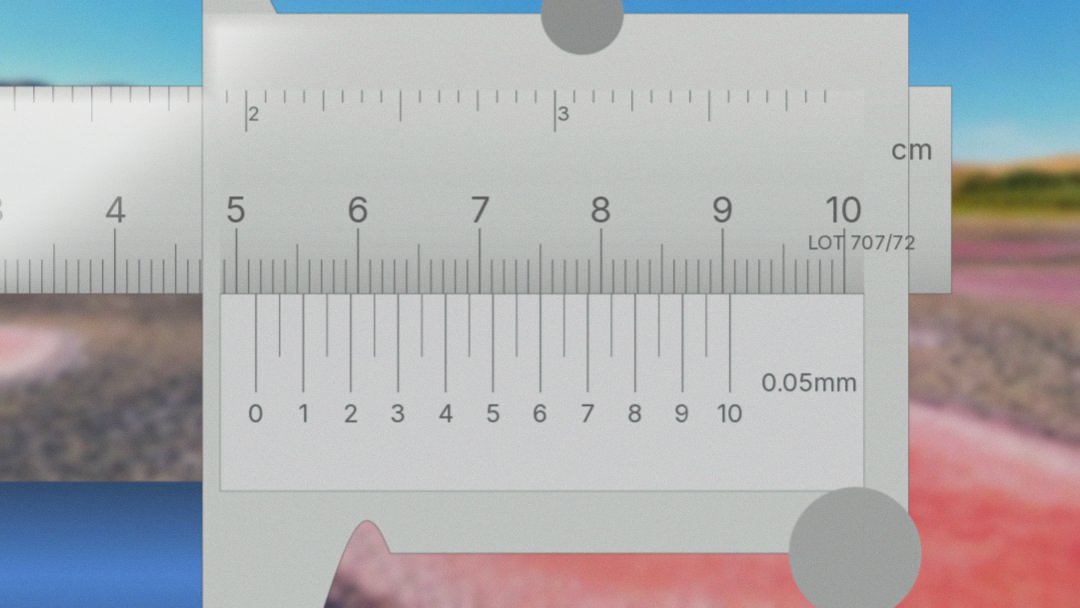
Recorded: 51.6 mm
